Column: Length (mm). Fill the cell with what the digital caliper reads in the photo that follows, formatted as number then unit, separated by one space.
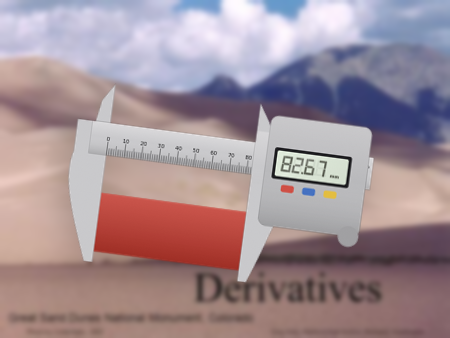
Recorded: 82.67 mm
